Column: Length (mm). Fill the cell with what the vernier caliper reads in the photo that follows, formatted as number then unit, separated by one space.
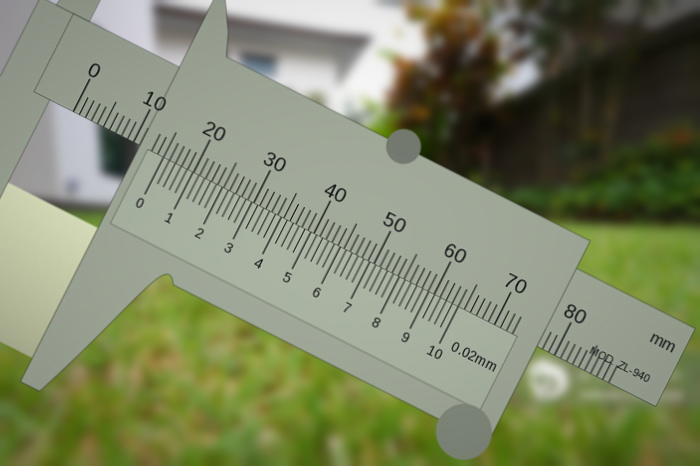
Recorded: 15.0 mm
